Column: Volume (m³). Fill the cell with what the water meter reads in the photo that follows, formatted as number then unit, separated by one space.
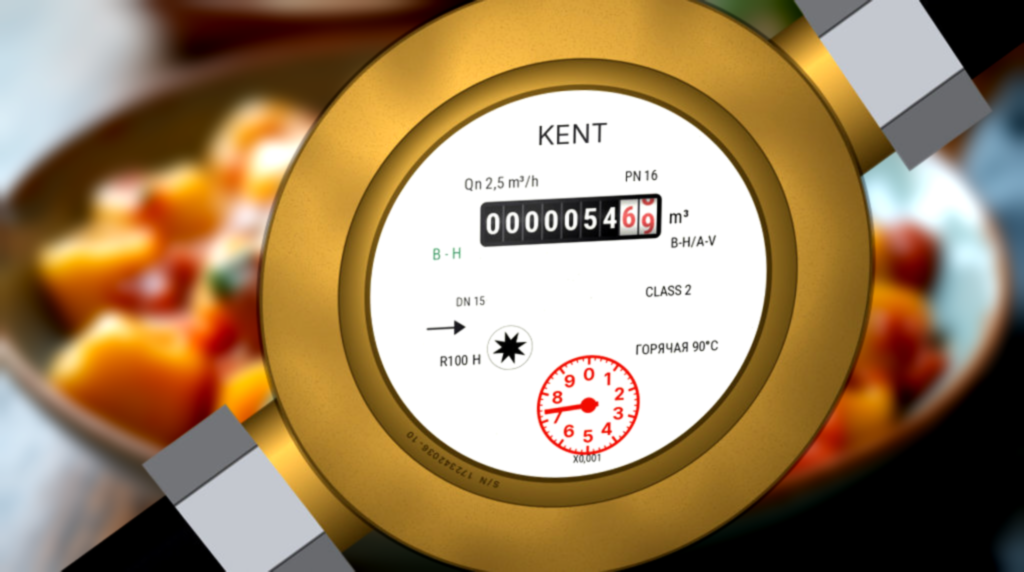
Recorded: 54.687 m³
